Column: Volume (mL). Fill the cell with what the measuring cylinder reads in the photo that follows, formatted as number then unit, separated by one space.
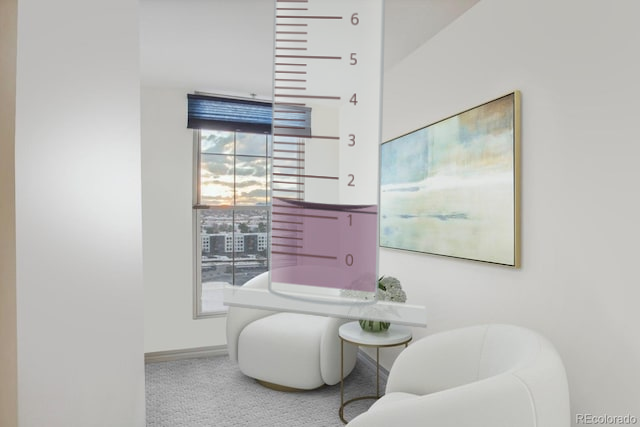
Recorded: 1.2 mL
